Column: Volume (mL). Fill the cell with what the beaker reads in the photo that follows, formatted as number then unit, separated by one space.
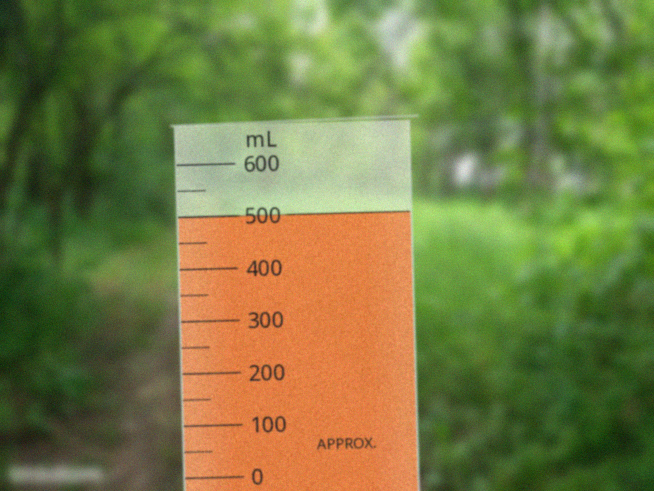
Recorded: 500 mL
